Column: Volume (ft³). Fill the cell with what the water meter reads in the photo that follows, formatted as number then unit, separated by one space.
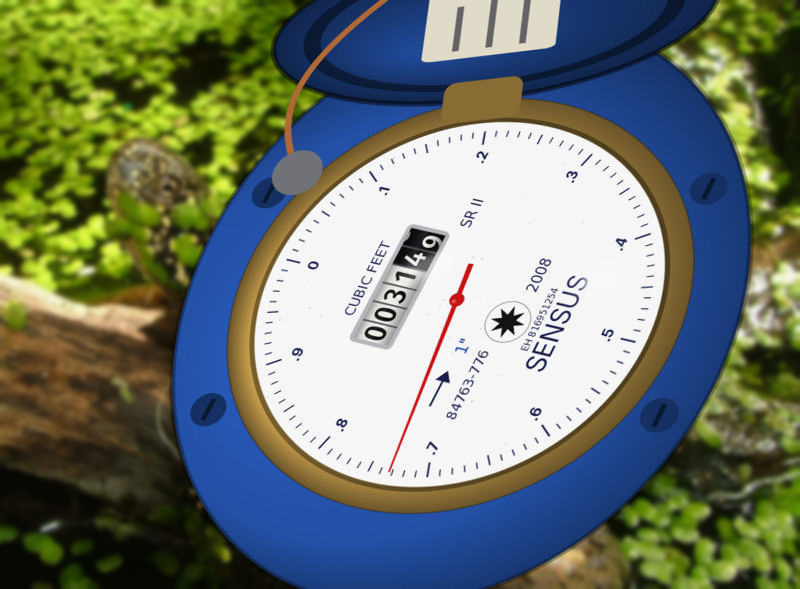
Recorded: 3148.73 ft³
